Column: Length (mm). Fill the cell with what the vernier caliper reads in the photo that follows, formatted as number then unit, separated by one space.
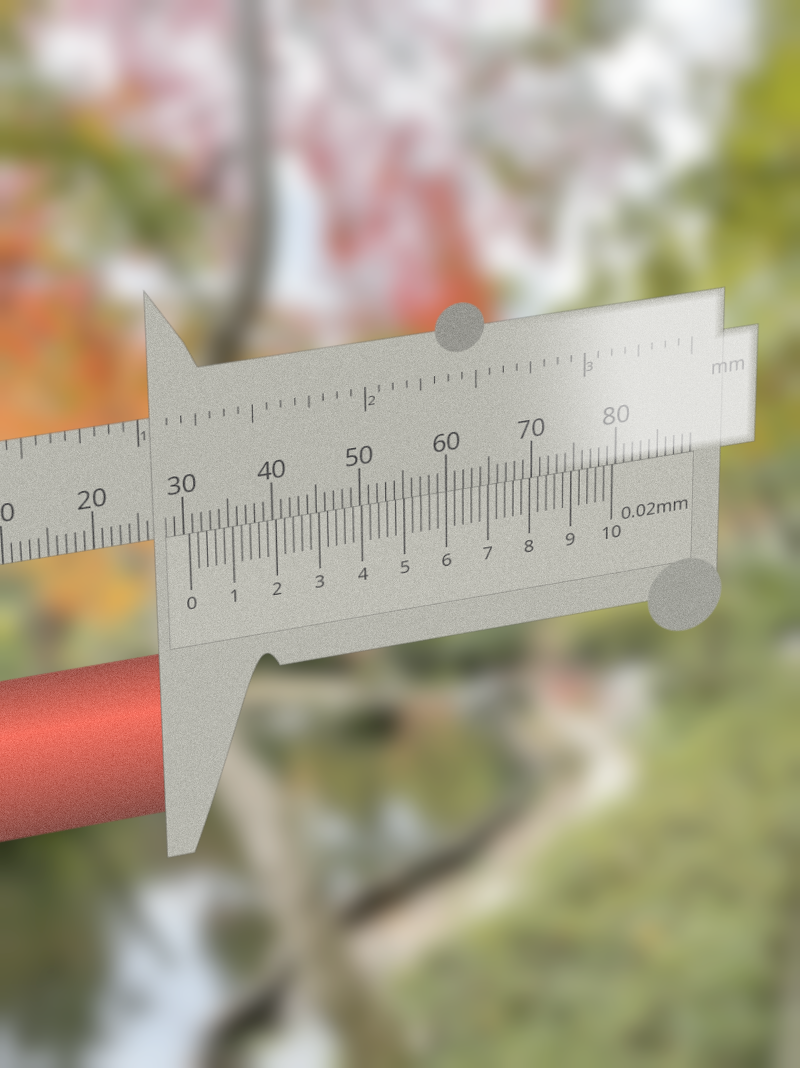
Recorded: 30.6 mm
